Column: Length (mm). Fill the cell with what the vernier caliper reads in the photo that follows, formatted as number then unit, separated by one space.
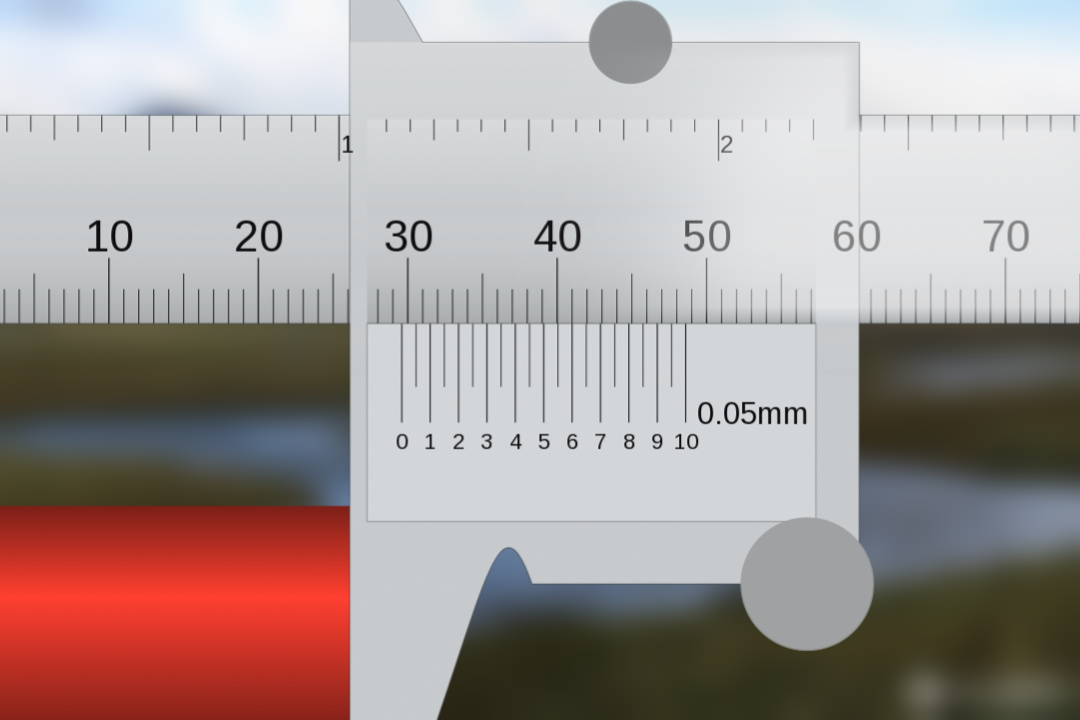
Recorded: 29.6 mm
